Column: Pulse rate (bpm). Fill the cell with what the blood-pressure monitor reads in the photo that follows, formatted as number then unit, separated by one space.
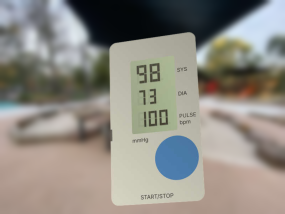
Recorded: 100 bpm
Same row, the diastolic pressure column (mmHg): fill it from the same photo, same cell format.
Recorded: 73 mmHg
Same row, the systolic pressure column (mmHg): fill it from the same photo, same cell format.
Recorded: 98 mmHg
